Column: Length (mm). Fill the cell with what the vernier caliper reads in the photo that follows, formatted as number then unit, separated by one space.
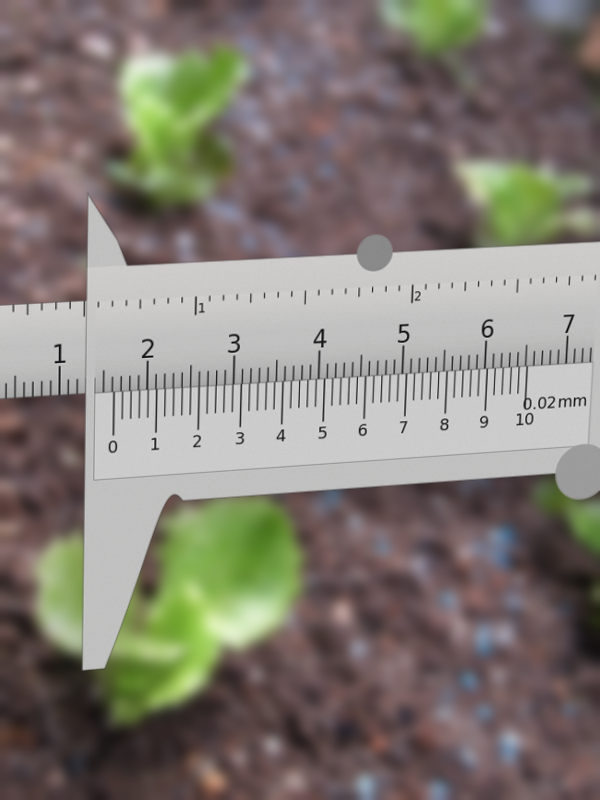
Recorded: 16.2 mm
